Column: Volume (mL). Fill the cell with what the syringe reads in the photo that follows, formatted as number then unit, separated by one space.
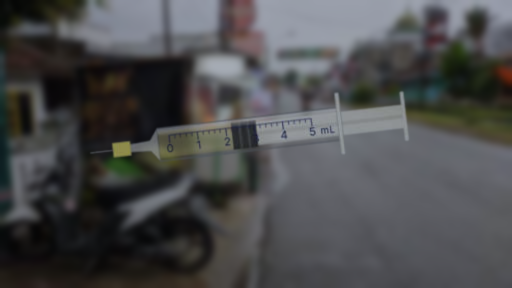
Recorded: 2.2 mL
